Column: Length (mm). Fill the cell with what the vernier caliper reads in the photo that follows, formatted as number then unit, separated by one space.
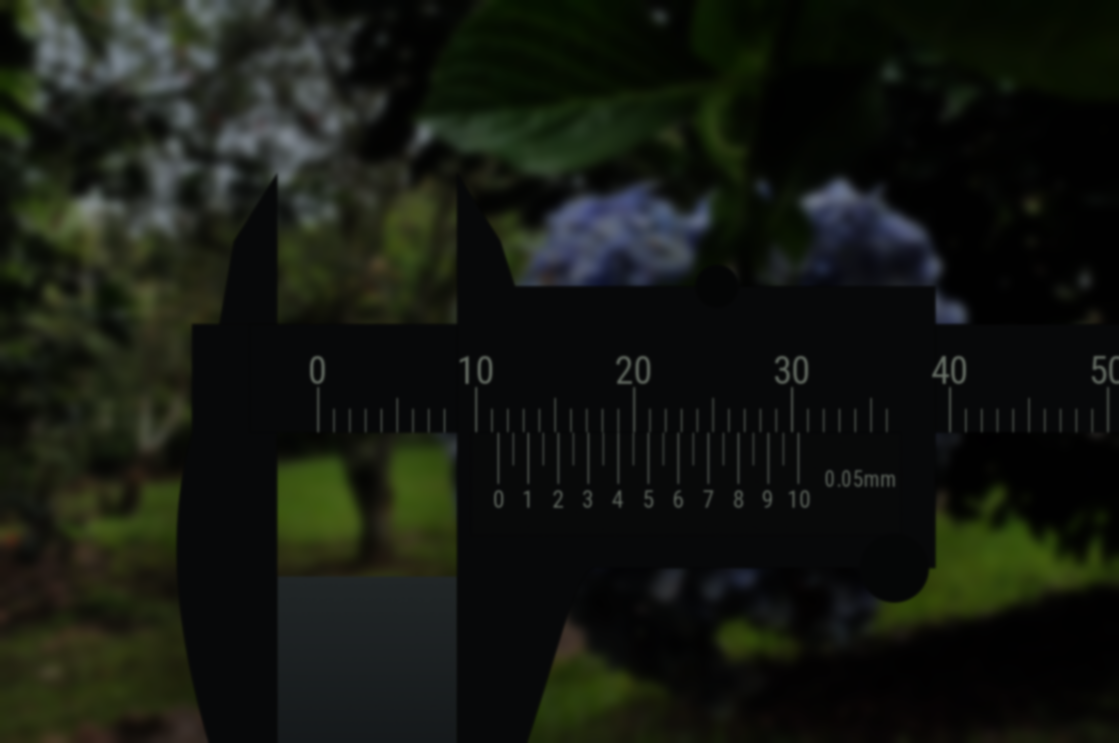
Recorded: 11.4 mm
